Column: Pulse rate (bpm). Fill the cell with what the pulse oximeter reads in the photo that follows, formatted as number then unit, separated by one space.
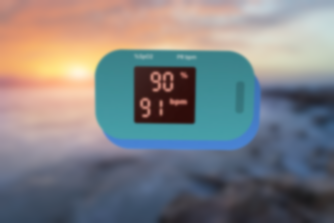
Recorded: 91 bpm
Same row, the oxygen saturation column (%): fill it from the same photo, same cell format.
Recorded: 90 %
